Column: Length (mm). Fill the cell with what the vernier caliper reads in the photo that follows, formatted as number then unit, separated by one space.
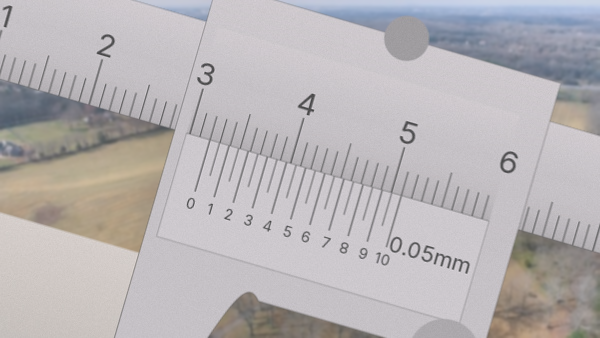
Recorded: 32.0 mm
